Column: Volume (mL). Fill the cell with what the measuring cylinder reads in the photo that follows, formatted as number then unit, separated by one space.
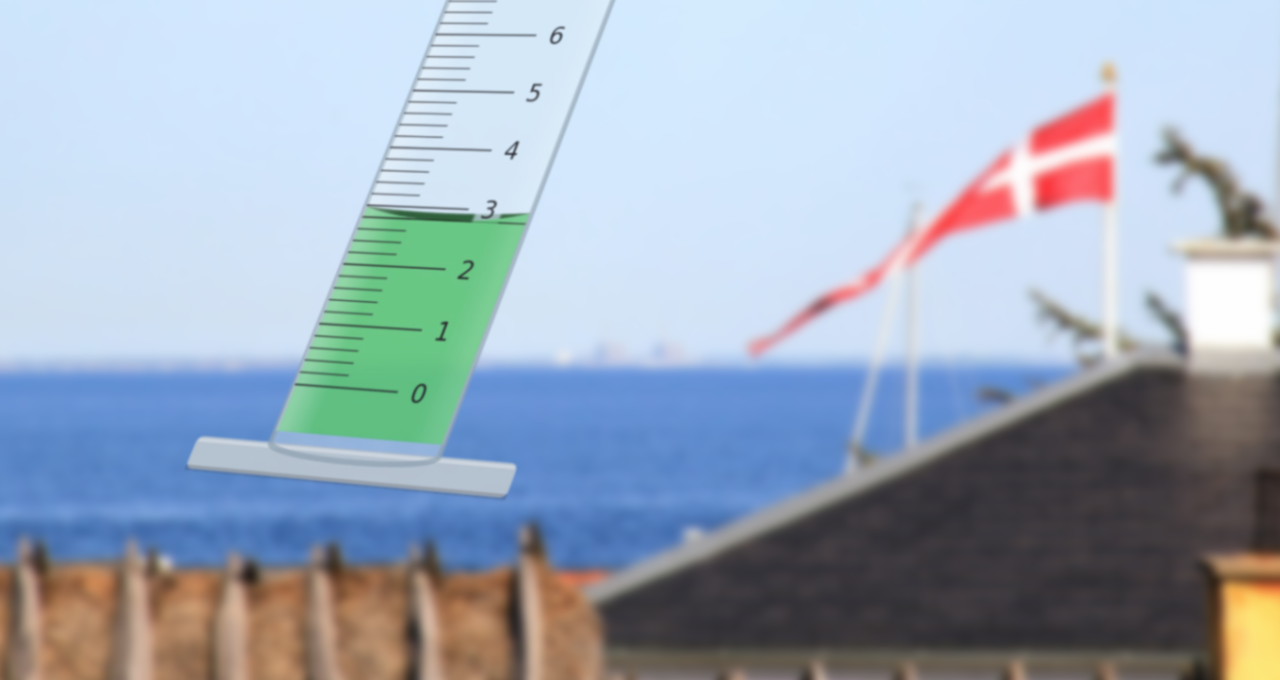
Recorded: 2.8 mL
